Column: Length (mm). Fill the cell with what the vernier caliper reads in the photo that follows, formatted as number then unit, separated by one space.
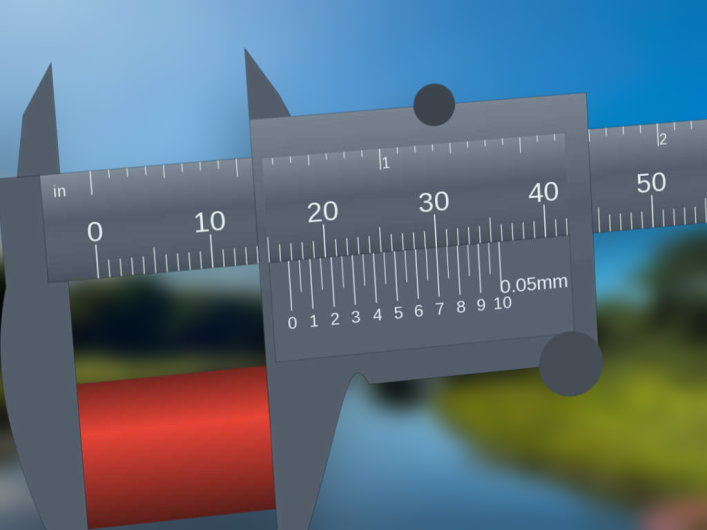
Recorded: 16.7 mm
